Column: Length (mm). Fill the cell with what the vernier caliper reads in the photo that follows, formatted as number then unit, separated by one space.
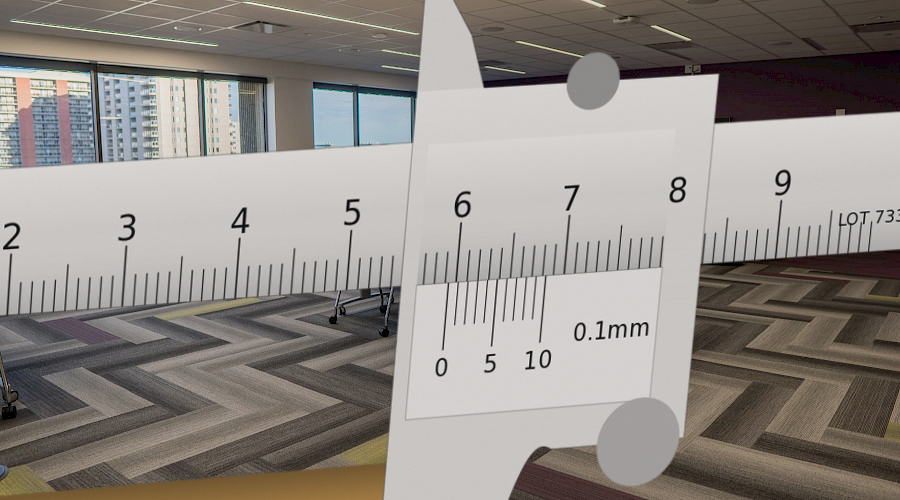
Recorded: 59.3 mm
